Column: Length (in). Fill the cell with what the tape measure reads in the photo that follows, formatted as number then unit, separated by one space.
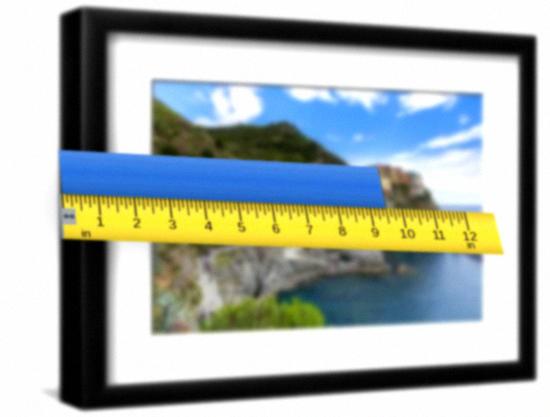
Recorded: 9.5 in
